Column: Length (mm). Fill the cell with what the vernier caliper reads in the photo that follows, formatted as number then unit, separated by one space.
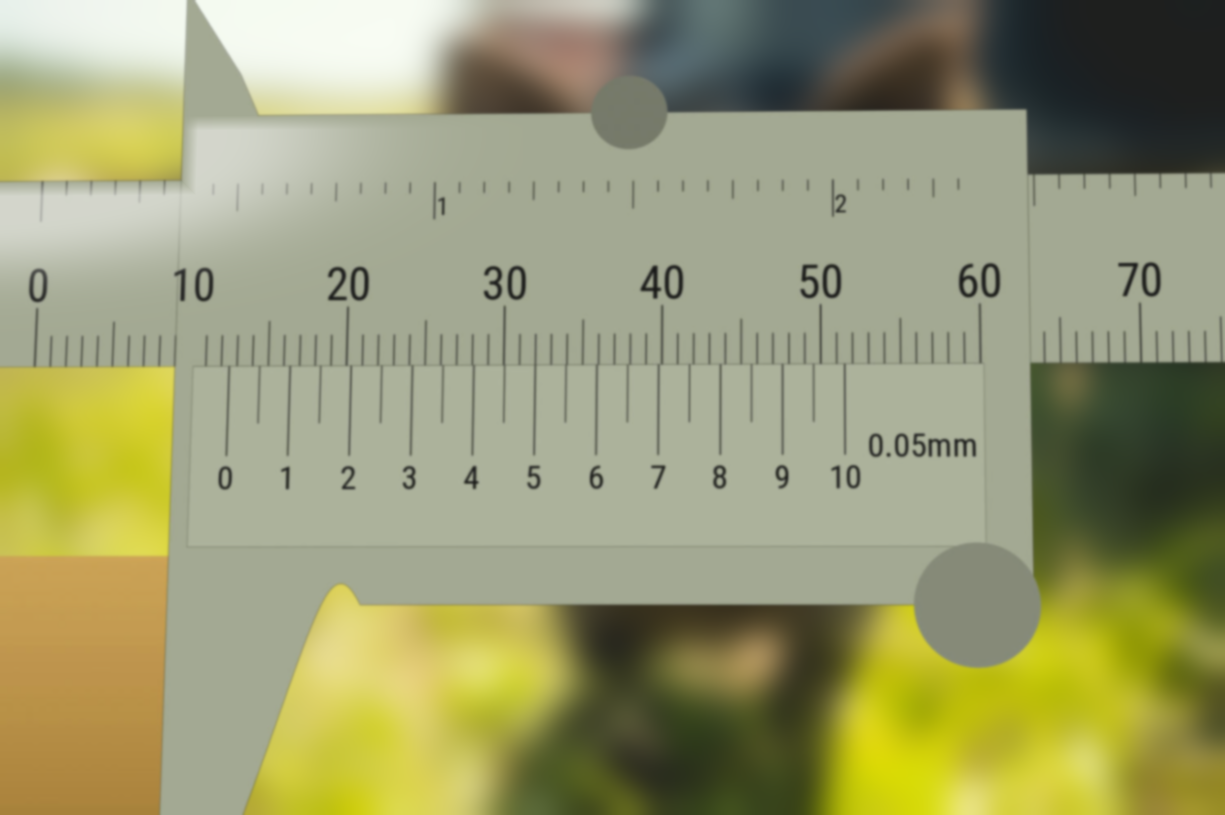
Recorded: 12.5 mm
